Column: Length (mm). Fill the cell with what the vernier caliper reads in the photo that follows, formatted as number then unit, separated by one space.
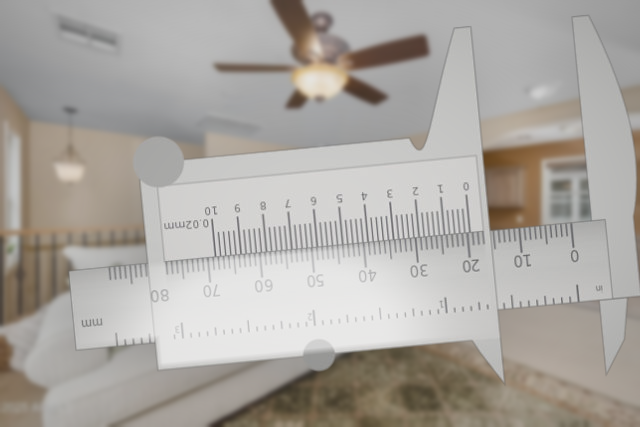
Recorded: 19.5 mm
